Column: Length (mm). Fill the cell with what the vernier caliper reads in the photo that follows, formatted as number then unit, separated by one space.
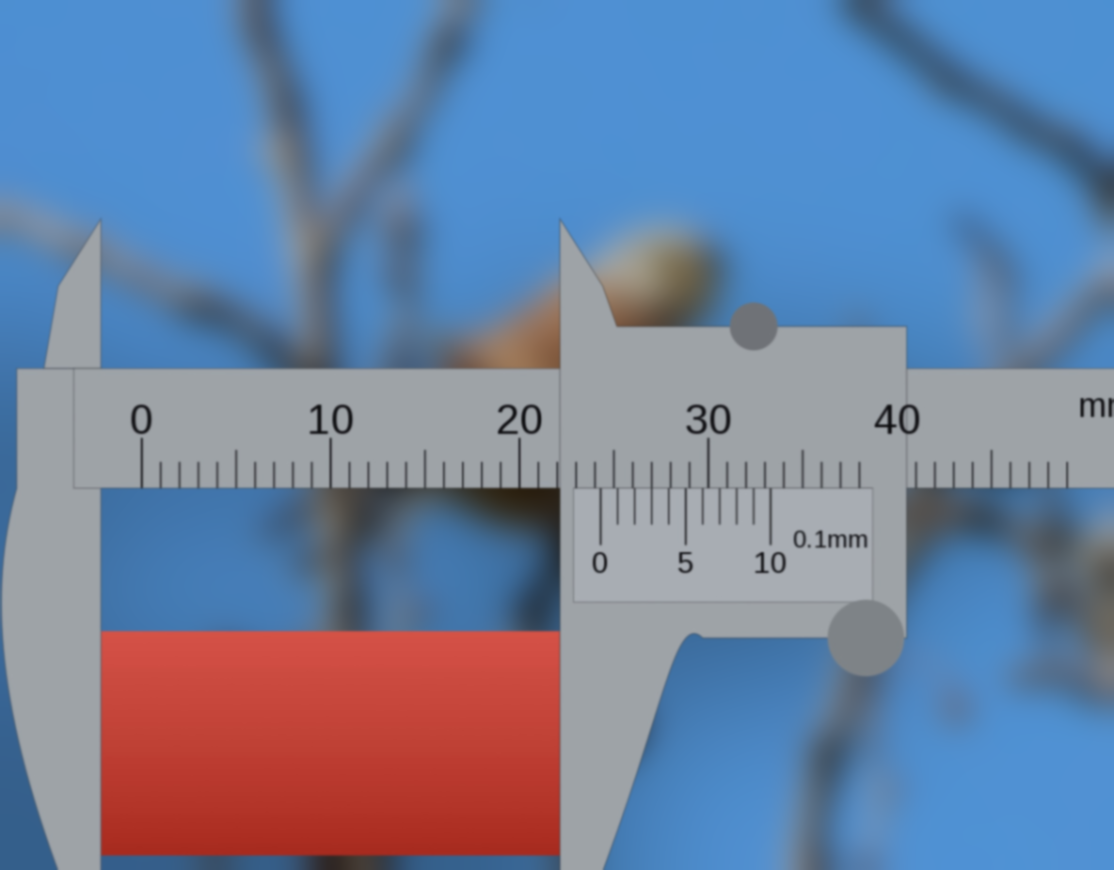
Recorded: 24.3 mm
